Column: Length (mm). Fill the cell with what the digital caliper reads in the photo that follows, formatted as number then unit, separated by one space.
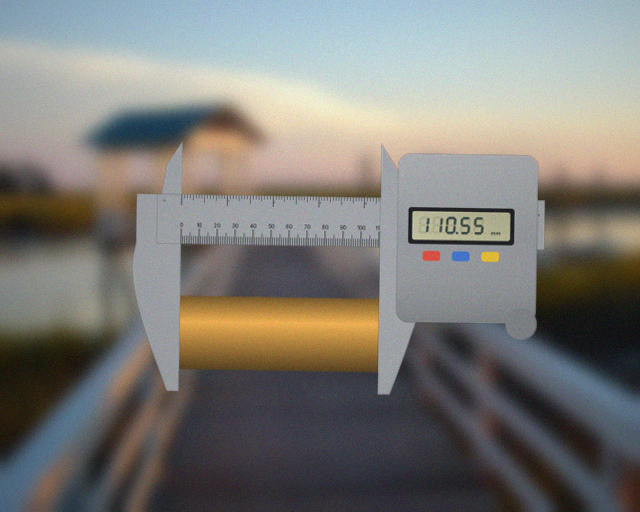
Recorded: 110.55 mm
